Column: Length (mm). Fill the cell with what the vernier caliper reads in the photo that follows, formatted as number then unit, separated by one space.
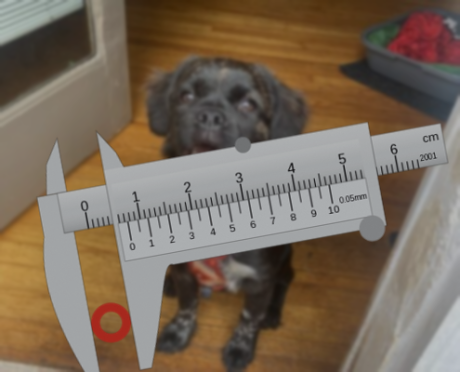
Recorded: 7.6 mm
